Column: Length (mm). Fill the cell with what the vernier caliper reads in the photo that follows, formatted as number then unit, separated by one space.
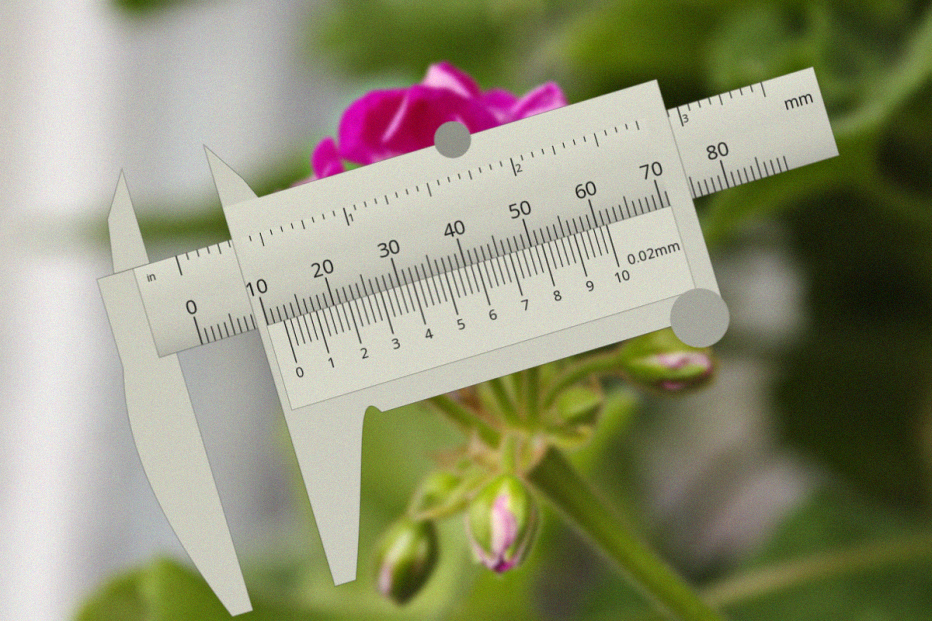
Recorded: 12.4 mm
